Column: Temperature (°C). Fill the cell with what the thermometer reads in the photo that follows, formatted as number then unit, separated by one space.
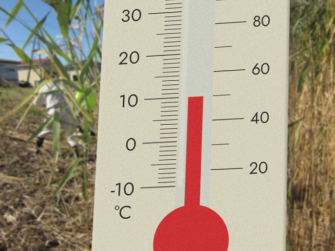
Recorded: 10 °C
